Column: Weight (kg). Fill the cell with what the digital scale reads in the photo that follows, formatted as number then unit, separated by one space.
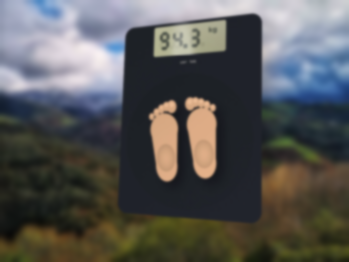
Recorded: 94.3 kg
